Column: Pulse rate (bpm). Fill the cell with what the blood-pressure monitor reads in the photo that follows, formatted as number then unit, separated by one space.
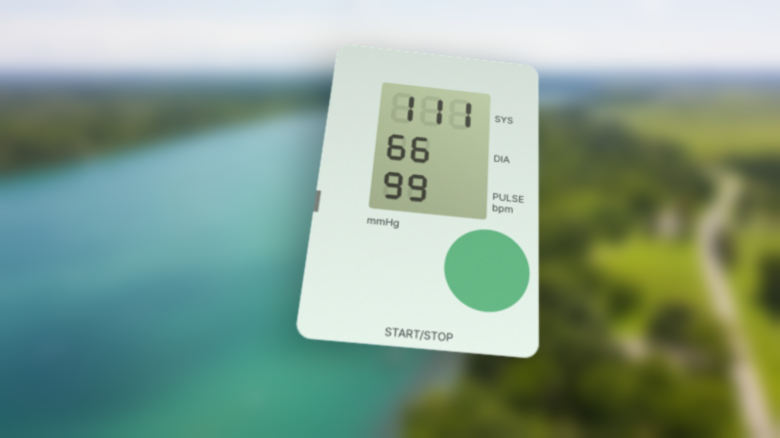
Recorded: 99 bpm
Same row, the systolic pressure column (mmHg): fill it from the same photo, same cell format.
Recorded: 111 mmHg
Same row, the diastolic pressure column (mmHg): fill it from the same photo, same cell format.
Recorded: 66 mmHg
